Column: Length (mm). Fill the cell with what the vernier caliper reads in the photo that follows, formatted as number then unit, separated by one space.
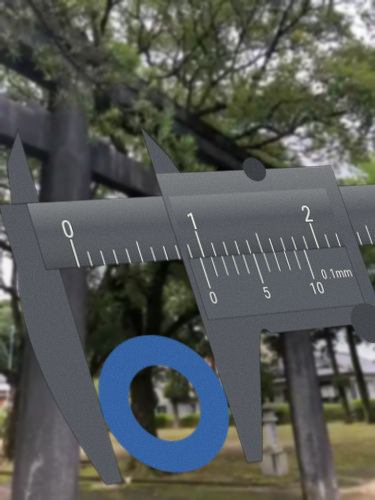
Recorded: 9.7 mm
